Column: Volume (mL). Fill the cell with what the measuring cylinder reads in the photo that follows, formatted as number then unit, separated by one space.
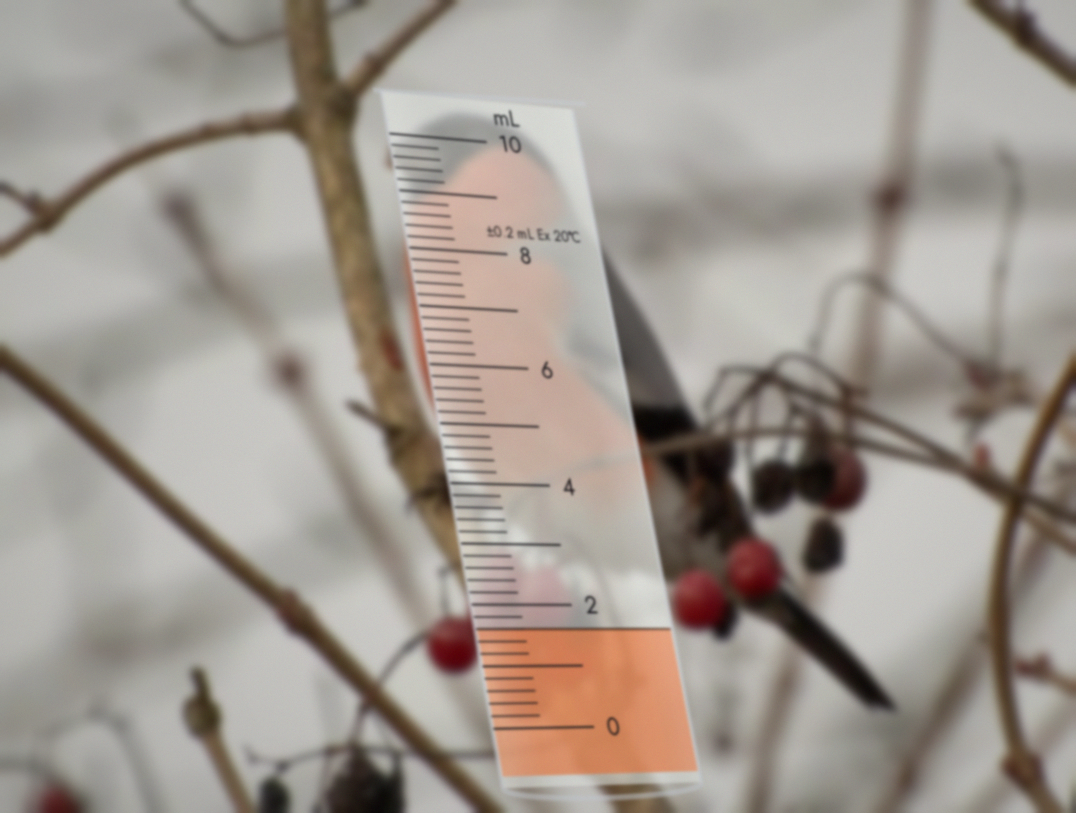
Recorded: 1.6 mL
